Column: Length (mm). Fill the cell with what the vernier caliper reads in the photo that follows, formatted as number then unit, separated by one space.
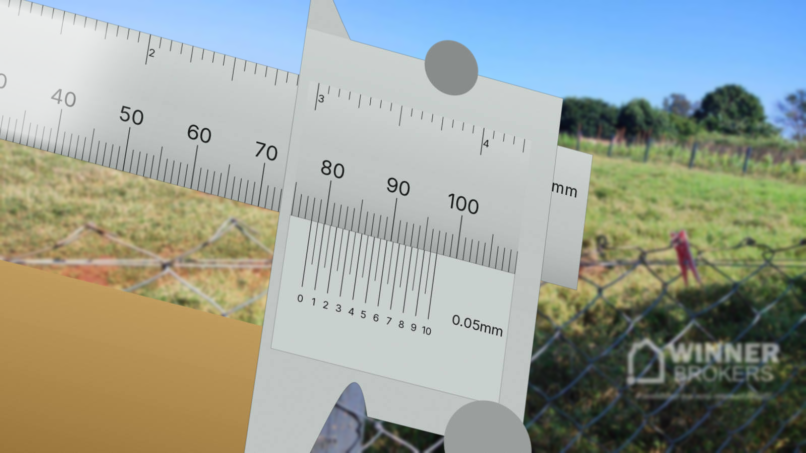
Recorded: 78.0 mm
